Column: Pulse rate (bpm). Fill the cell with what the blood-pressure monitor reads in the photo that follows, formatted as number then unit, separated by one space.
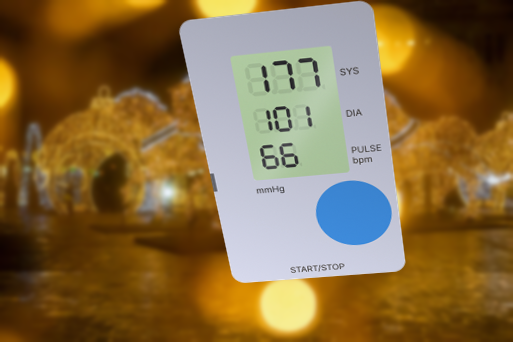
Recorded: 66 bpm
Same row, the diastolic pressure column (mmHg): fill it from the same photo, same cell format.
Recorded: 101 mmHg
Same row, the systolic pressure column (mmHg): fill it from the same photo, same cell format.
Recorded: 177 mmHg
